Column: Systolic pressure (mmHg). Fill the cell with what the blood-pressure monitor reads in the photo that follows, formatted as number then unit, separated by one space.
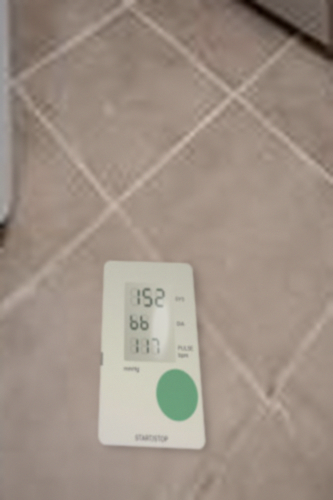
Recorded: 152 mmHg
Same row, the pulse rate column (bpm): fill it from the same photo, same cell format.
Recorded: 117 bpm
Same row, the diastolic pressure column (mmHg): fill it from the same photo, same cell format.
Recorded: 66 mmHg
